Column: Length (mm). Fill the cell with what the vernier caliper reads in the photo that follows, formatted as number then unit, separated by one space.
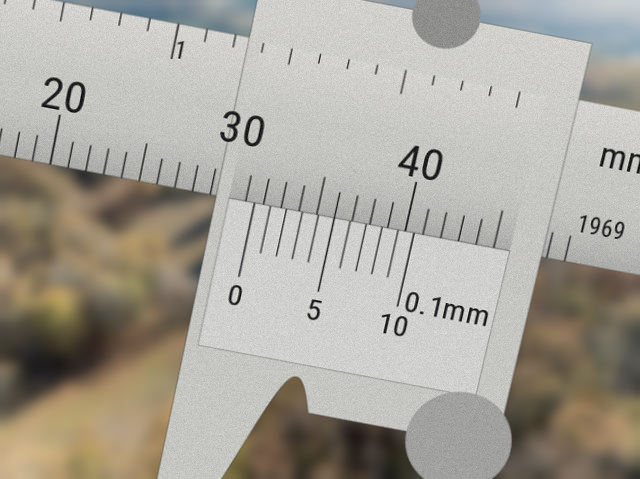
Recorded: 31.5 mm
